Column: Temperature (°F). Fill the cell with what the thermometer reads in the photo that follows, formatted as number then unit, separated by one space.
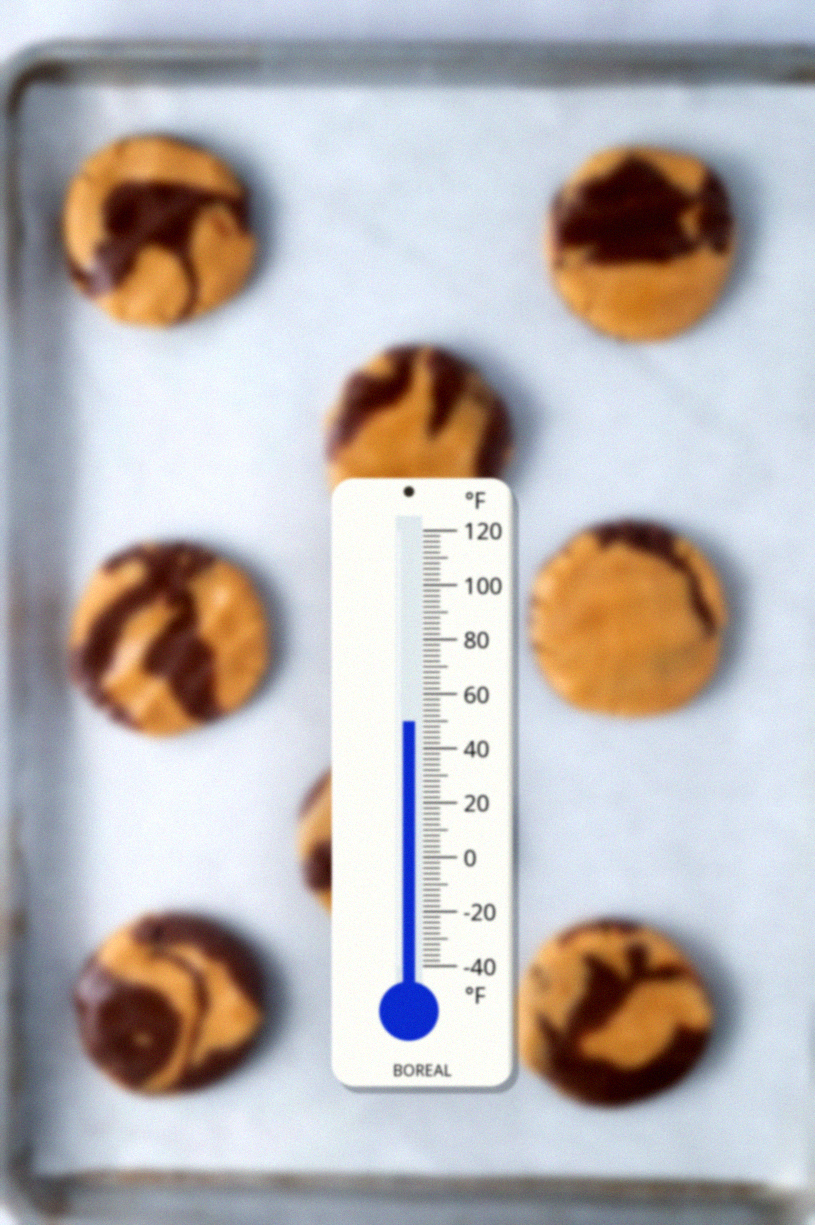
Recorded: 50 °F
